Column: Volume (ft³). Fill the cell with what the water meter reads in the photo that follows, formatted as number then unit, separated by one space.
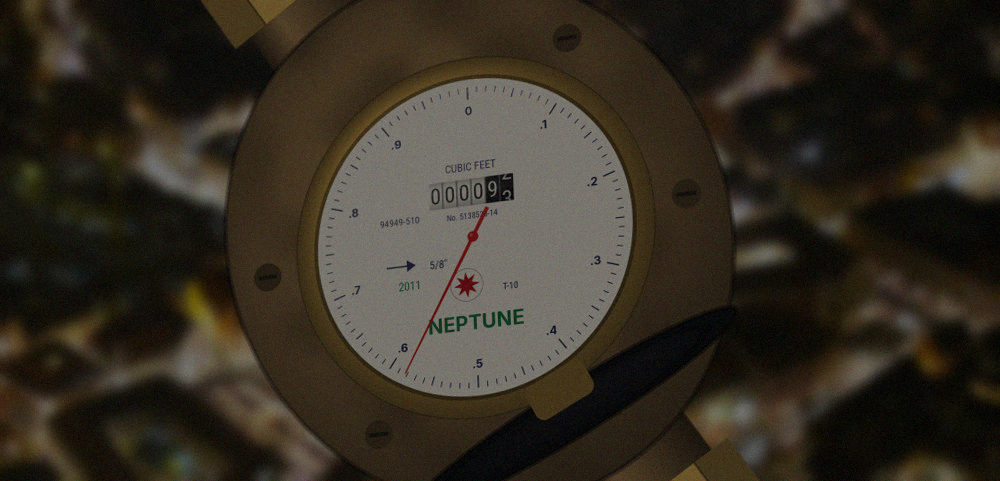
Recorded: 92.58 ft³
